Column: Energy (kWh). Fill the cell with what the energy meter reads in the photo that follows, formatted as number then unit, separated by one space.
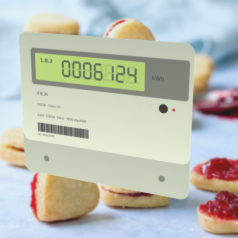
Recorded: 6124 kWh
